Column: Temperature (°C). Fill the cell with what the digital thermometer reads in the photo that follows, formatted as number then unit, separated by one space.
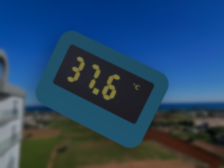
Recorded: 37.6 °C
